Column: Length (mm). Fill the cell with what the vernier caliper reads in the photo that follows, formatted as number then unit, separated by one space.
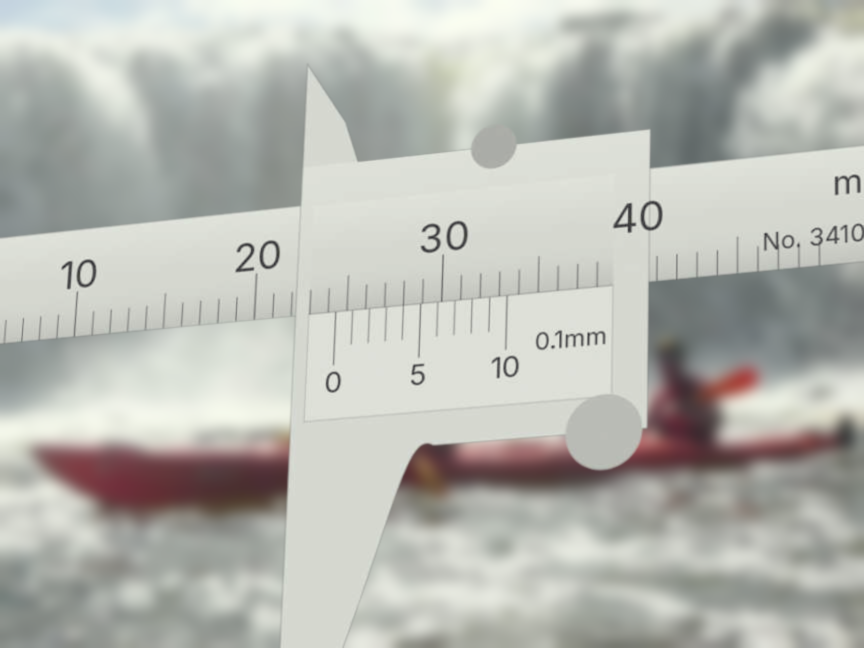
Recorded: 24.4 mm
